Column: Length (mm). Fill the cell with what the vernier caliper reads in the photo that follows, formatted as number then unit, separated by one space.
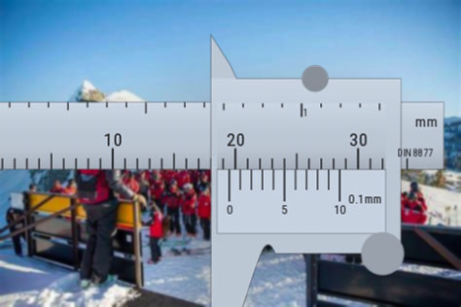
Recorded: 19.5 mm
